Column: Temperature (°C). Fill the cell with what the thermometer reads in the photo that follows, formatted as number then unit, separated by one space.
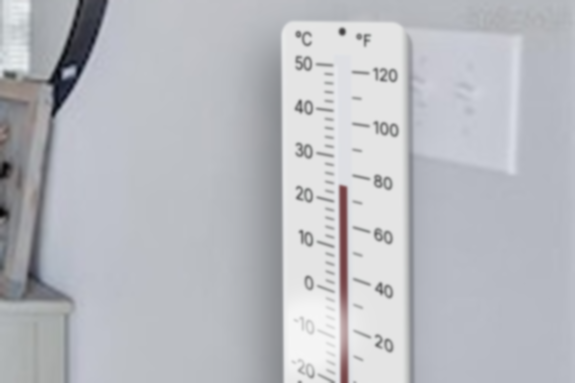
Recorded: 24 °C
